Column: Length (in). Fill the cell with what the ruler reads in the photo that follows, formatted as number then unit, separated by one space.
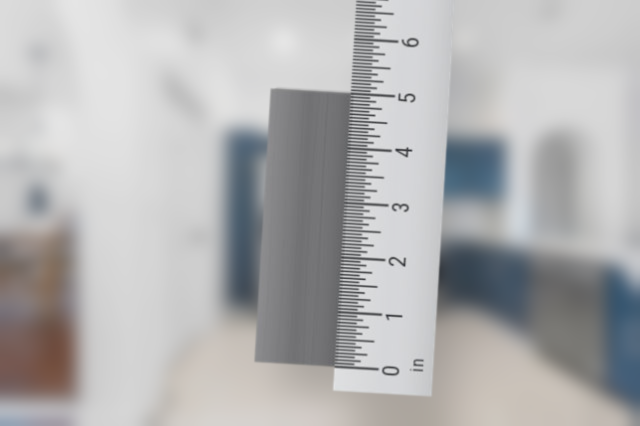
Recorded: 5 in
